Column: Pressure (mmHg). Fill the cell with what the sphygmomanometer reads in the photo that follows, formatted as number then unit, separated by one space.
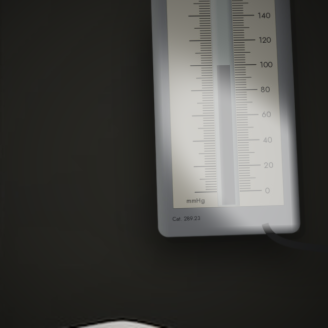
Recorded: 100 mmHg
